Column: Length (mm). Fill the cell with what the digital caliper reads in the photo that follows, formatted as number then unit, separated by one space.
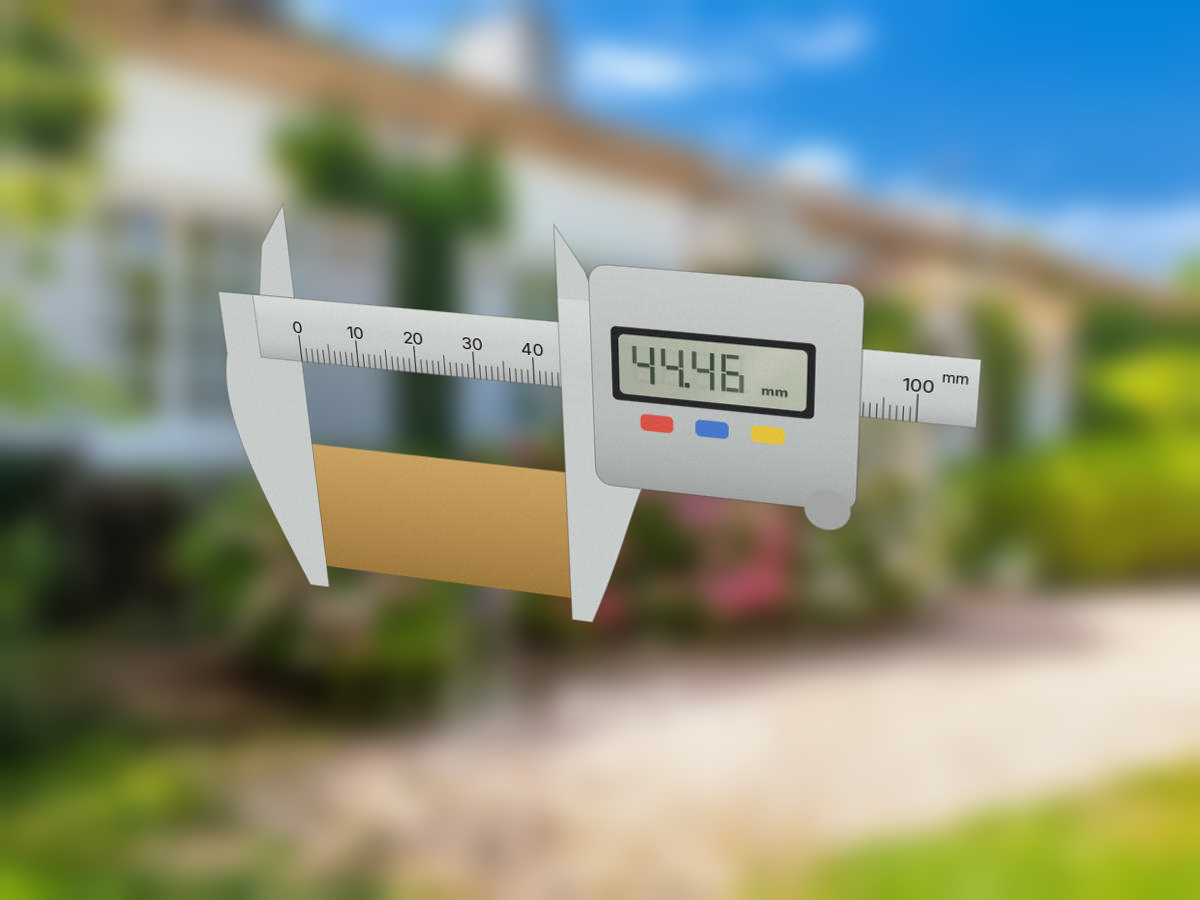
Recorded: 44.46 mm
